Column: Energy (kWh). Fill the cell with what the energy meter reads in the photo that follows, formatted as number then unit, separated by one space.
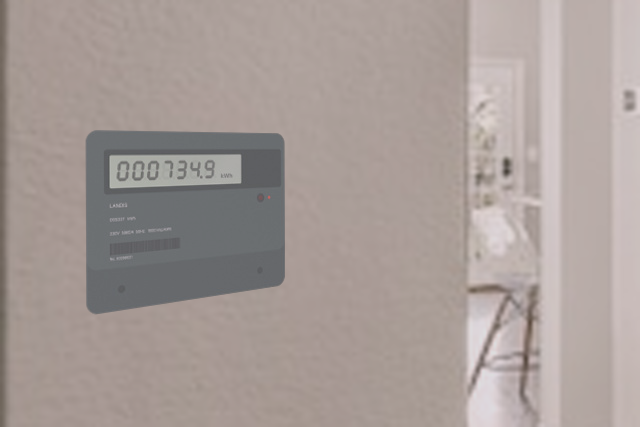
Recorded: 734.9 kWh
